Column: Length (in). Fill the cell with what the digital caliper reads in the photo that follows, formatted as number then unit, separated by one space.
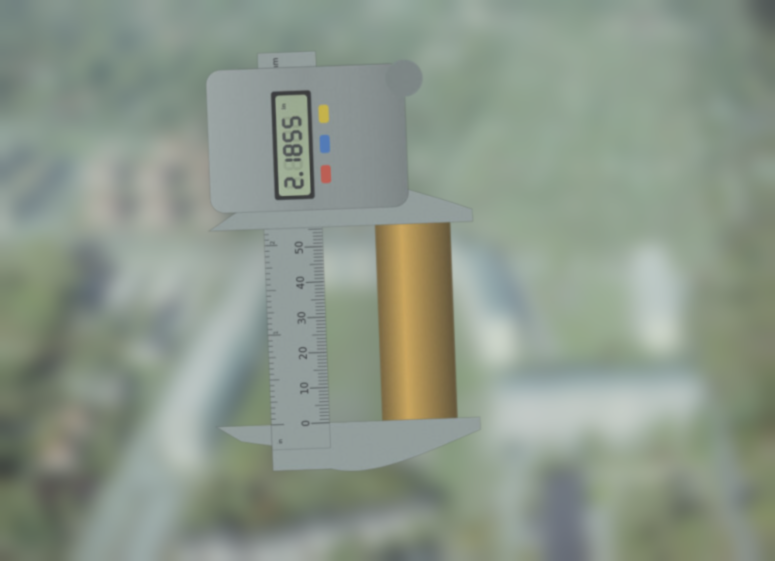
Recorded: 2.1855 in
